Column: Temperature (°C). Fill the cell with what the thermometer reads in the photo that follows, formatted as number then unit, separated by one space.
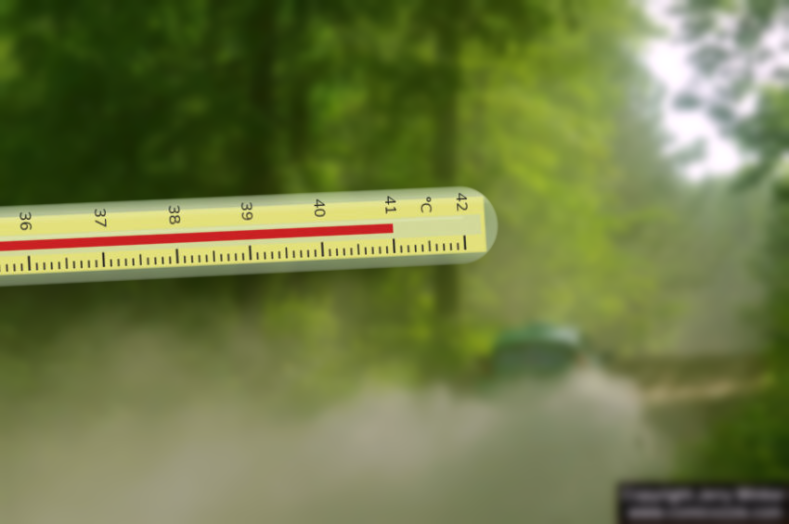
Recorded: 41 °C
